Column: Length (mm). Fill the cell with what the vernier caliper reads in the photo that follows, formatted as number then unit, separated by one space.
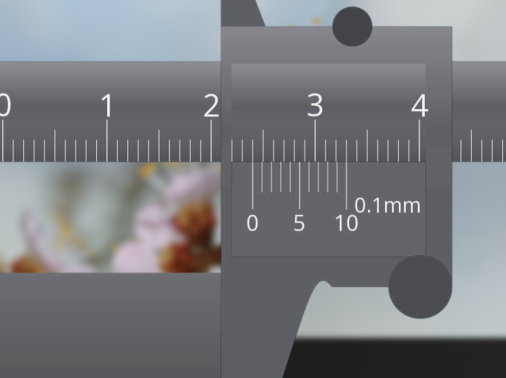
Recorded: 24.0 mm
